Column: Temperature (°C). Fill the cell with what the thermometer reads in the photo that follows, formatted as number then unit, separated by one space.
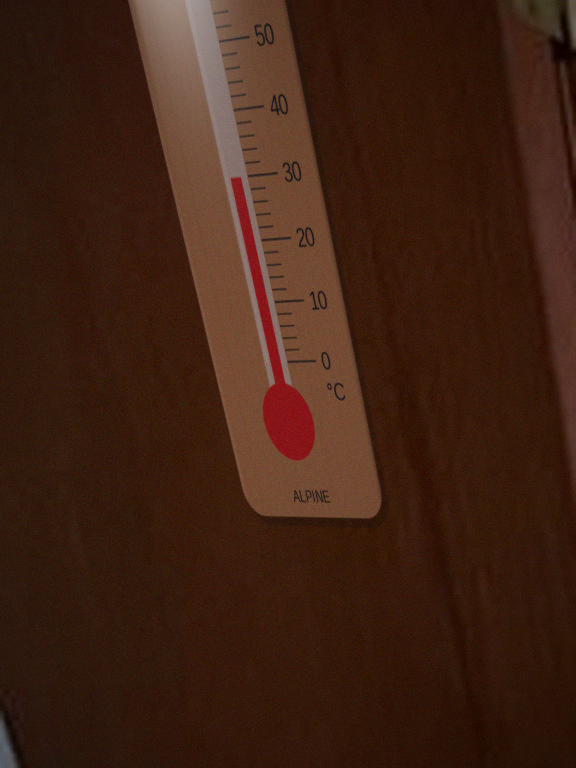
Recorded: 30 °C
